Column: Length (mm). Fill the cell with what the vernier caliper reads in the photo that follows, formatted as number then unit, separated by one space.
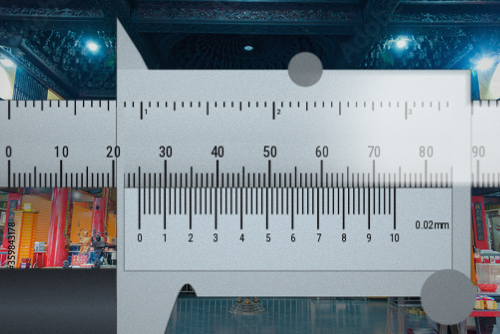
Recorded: 25.0 mm
